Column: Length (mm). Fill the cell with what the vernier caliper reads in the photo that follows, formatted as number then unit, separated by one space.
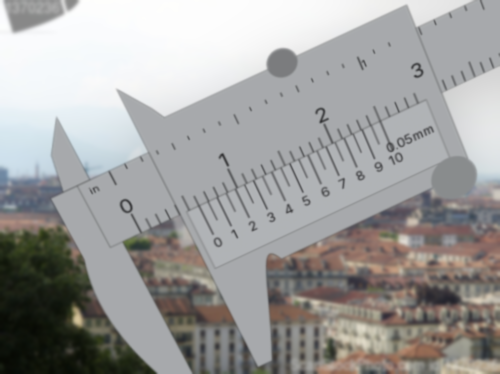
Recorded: 6.0 mm
